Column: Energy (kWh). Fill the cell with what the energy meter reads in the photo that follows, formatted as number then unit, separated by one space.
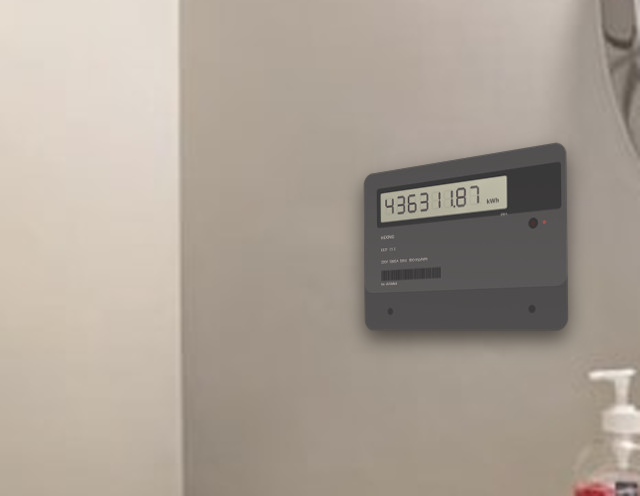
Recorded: 436311.87 kWh
